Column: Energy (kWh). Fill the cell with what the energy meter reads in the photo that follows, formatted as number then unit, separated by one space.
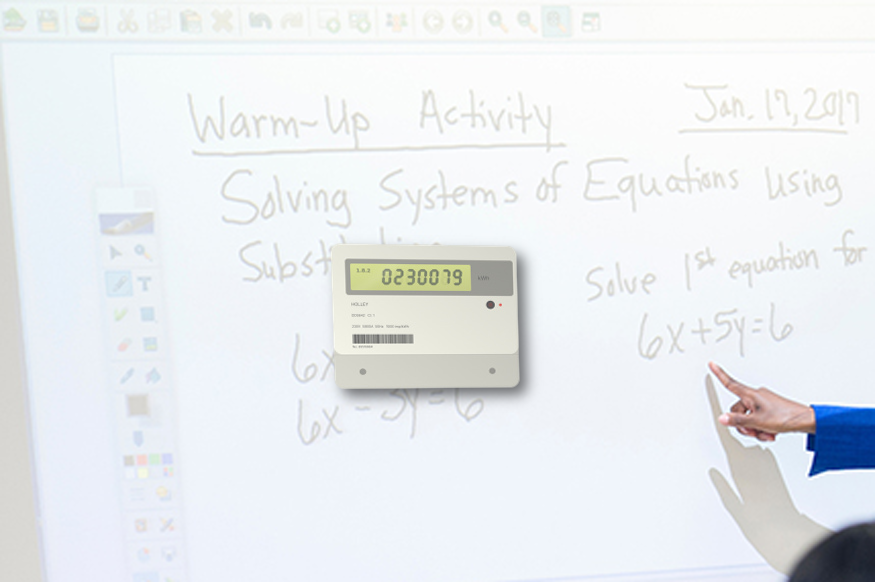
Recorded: 230079 kWh
